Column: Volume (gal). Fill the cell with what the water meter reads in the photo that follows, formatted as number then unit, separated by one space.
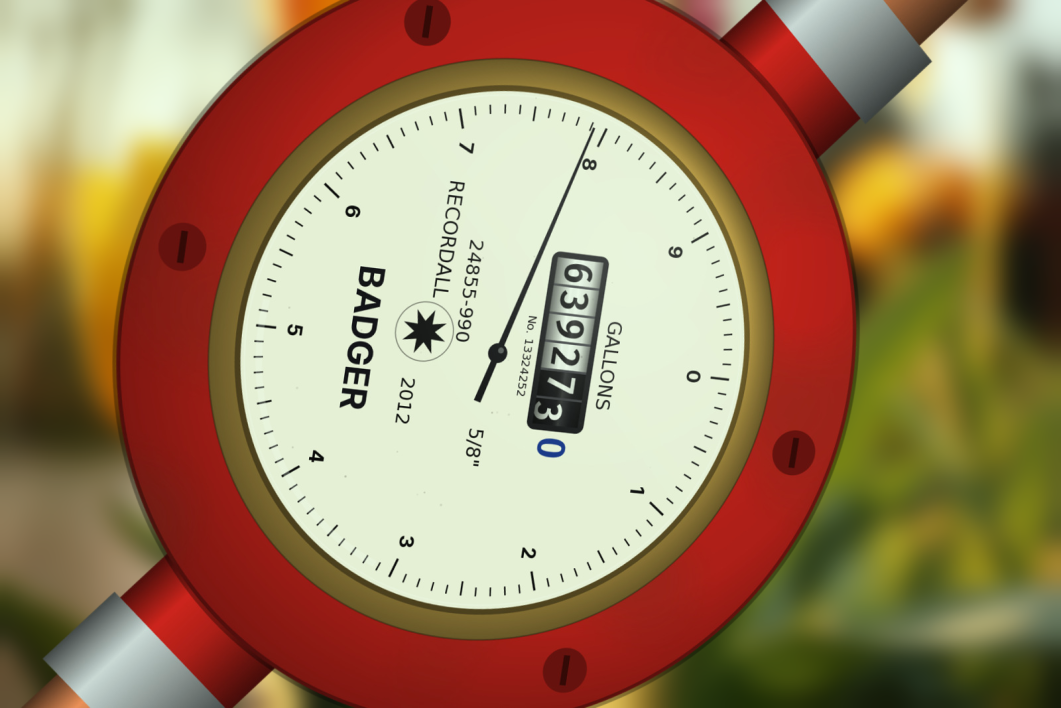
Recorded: 6392727.9 gal
